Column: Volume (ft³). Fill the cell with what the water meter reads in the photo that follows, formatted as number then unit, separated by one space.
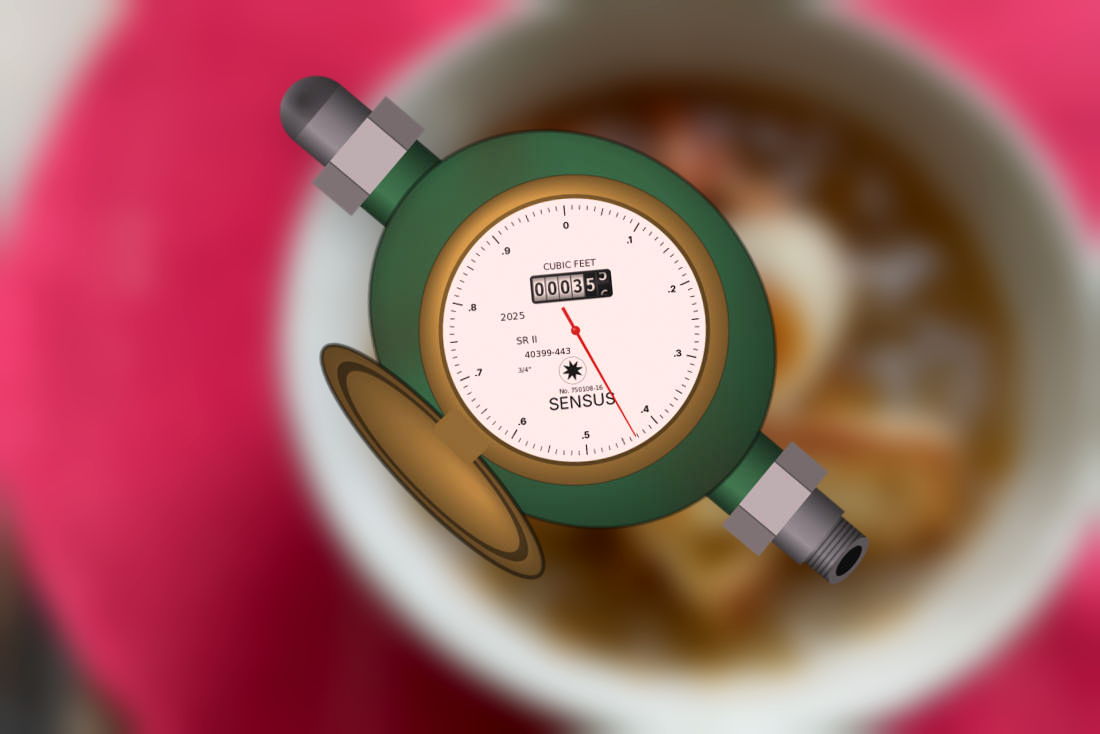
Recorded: 355.43 ft³
